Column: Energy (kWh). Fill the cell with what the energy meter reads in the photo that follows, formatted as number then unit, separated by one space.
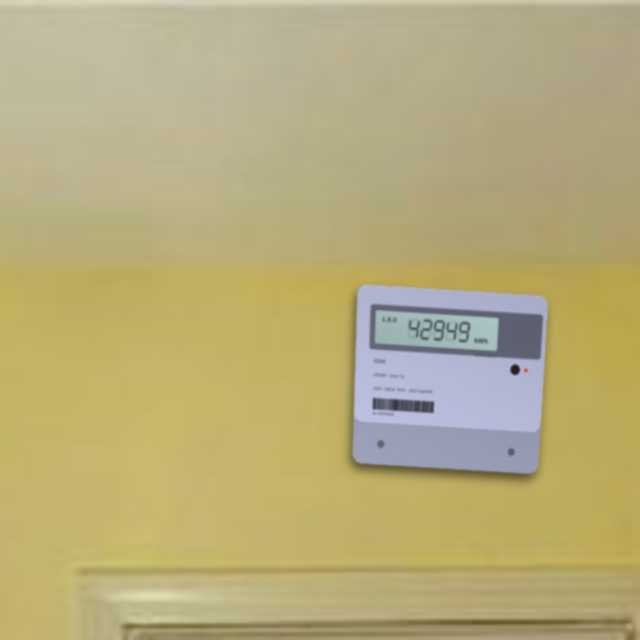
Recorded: 42949 kWh
